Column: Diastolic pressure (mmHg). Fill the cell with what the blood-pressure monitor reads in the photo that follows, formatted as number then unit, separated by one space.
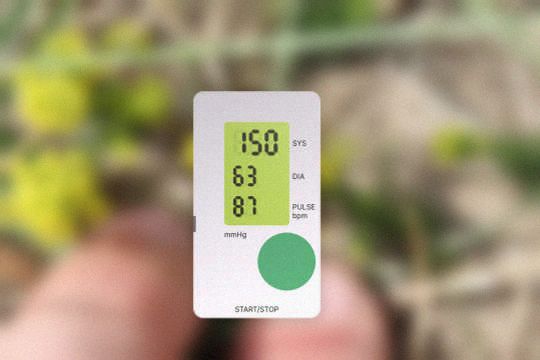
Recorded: 63 mmHg
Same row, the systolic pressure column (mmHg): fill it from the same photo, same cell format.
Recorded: 150 mmHg
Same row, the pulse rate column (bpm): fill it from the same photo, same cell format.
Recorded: 87 bpm
